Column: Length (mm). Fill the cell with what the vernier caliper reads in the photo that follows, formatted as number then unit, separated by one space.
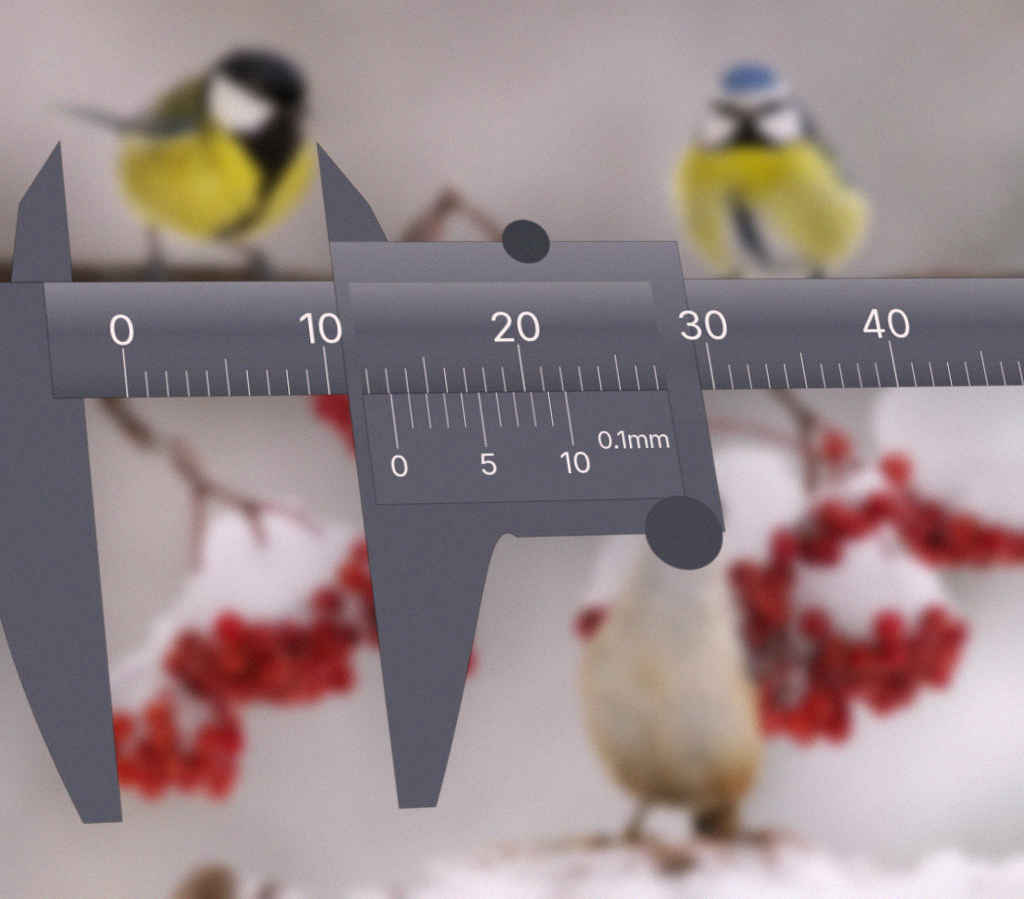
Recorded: 13.1 mm
